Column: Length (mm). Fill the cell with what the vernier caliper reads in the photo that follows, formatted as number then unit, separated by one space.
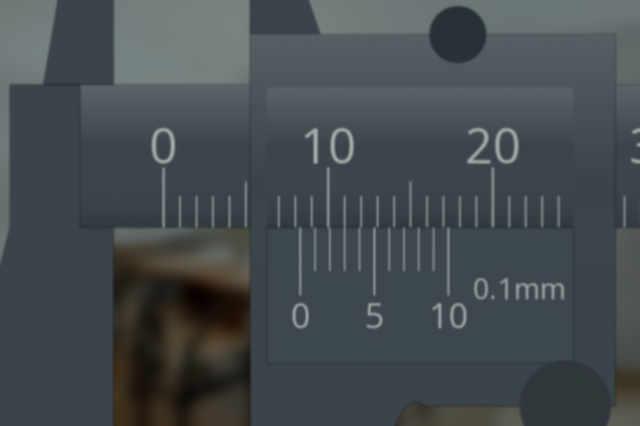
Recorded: 8.3 mm
